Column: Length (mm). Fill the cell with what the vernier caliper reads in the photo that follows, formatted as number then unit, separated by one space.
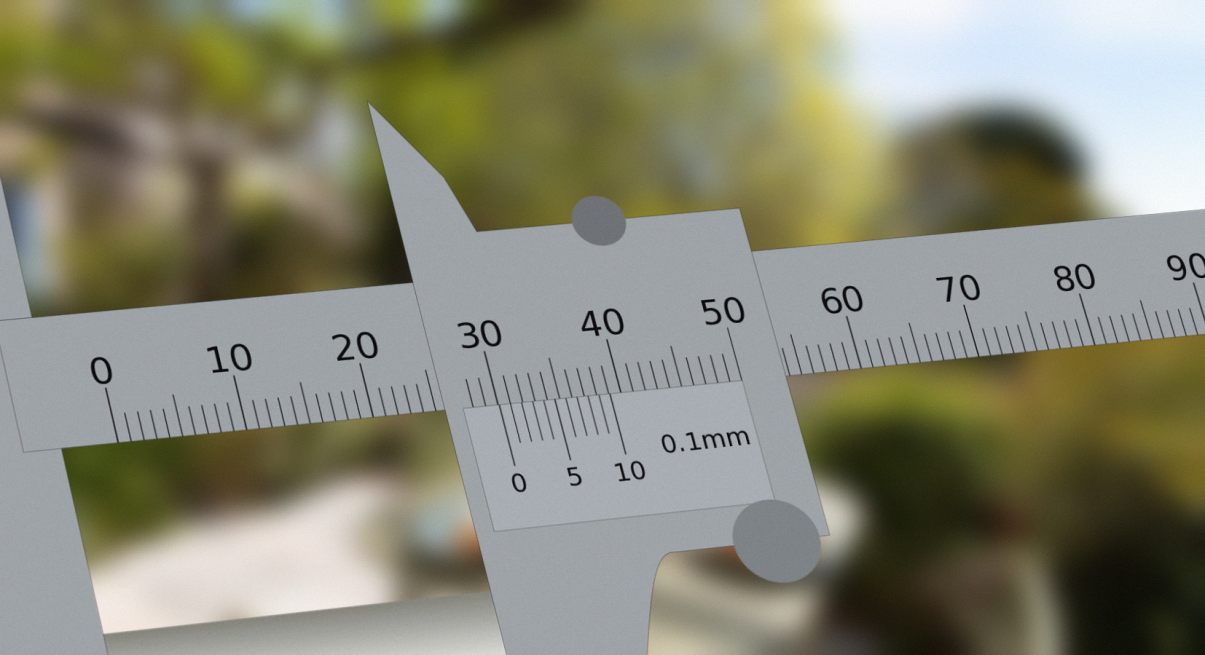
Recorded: 30.1 mm
